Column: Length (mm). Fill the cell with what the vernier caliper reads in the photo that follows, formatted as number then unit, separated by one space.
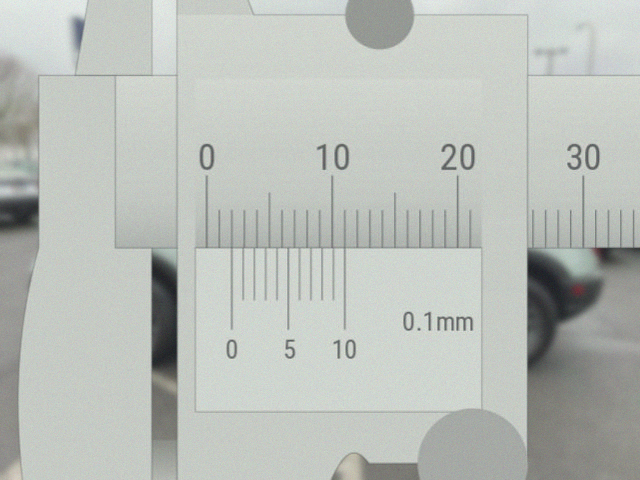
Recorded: 2.0 mm
